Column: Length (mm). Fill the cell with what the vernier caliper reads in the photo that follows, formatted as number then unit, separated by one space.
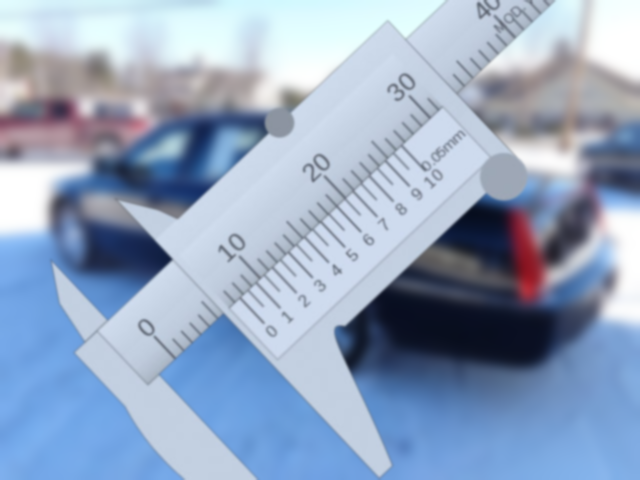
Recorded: 7.6 mm
